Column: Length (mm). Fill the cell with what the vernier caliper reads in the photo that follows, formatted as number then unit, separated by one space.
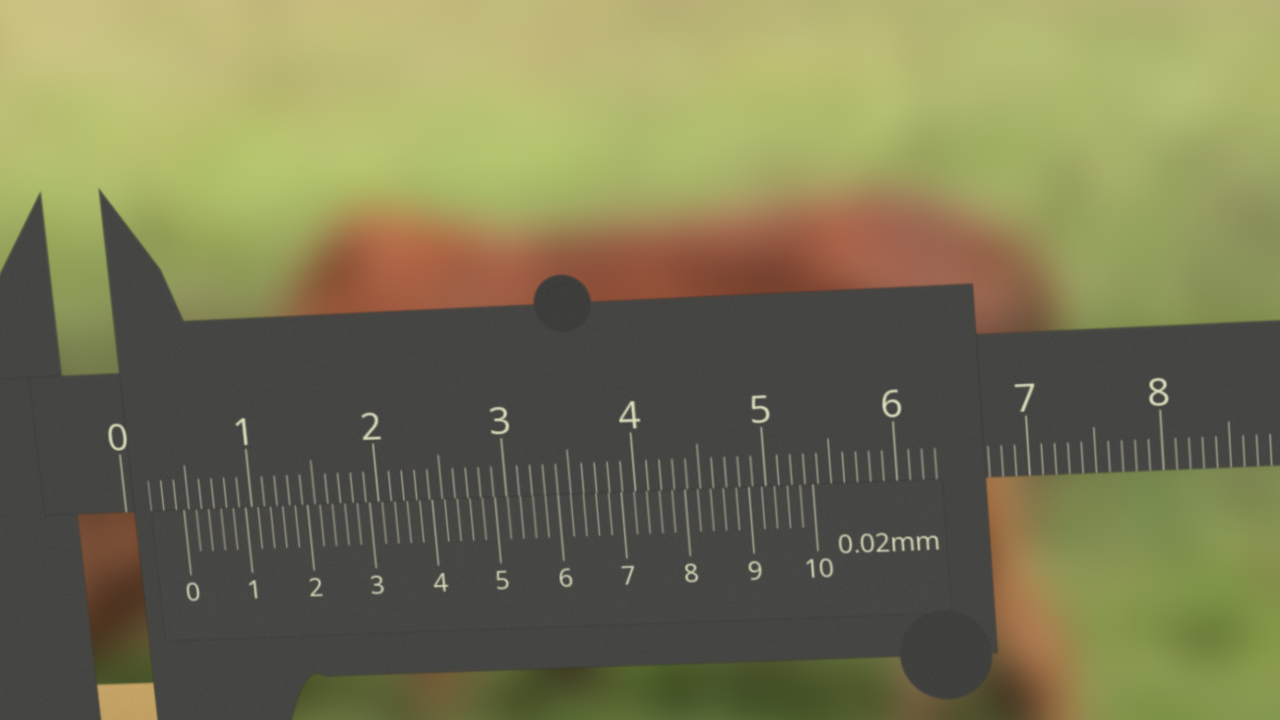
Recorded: 4.6 mm
